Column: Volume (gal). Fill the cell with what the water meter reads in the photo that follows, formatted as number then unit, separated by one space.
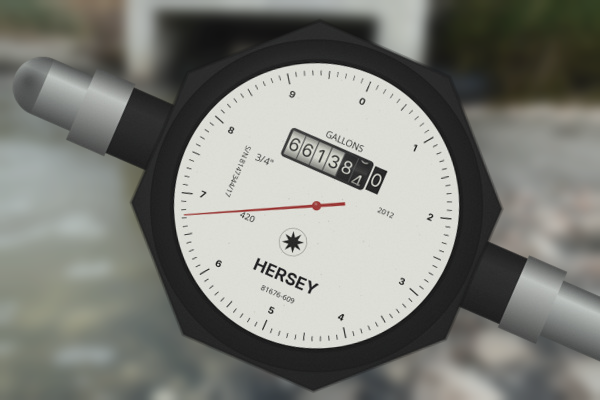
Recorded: 6613836.7 gal
